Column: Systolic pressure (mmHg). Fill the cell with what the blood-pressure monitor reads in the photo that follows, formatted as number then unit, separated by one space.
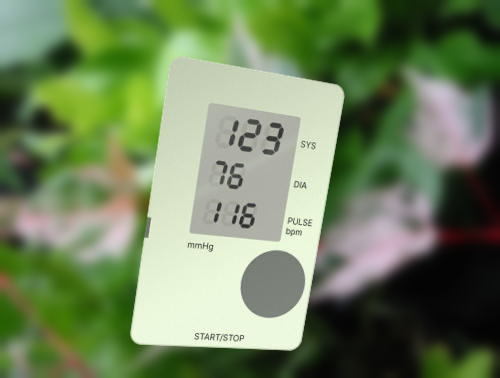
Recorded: 123 mmHg
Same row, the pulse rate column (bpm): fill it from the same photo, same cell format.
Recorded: 116 bpm
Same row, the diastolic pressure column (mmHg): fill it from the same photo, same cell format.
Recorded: 76 mmHg
